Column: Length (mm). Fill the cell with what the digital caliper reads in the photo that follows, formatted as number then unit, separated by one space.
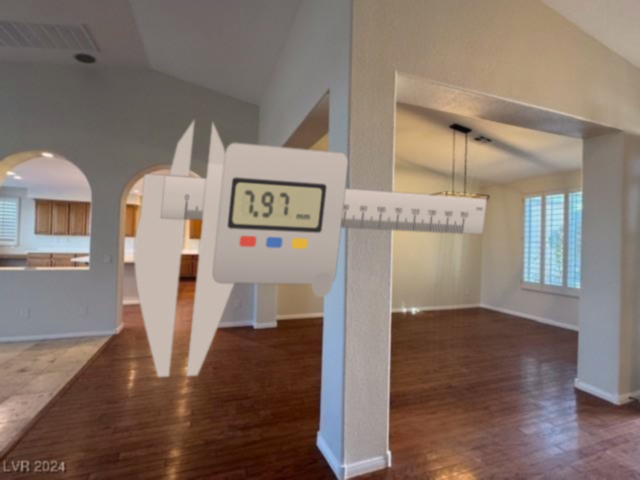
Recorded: 7.97 mm
